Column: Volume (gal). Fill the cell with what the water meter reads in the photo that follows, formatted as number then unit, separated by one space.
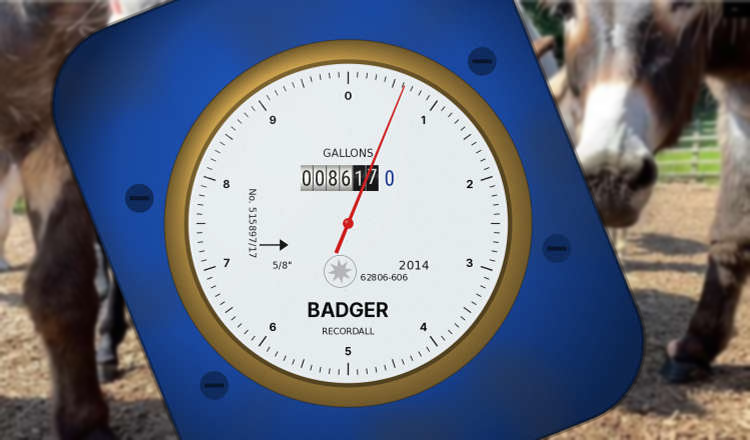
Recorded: 86170.6 gal
